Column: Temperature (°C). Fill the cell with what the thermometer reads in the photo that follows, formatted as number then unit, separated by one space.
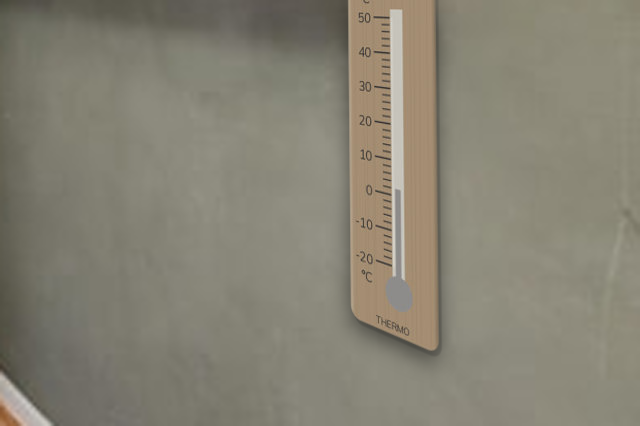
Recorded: 2 °C
